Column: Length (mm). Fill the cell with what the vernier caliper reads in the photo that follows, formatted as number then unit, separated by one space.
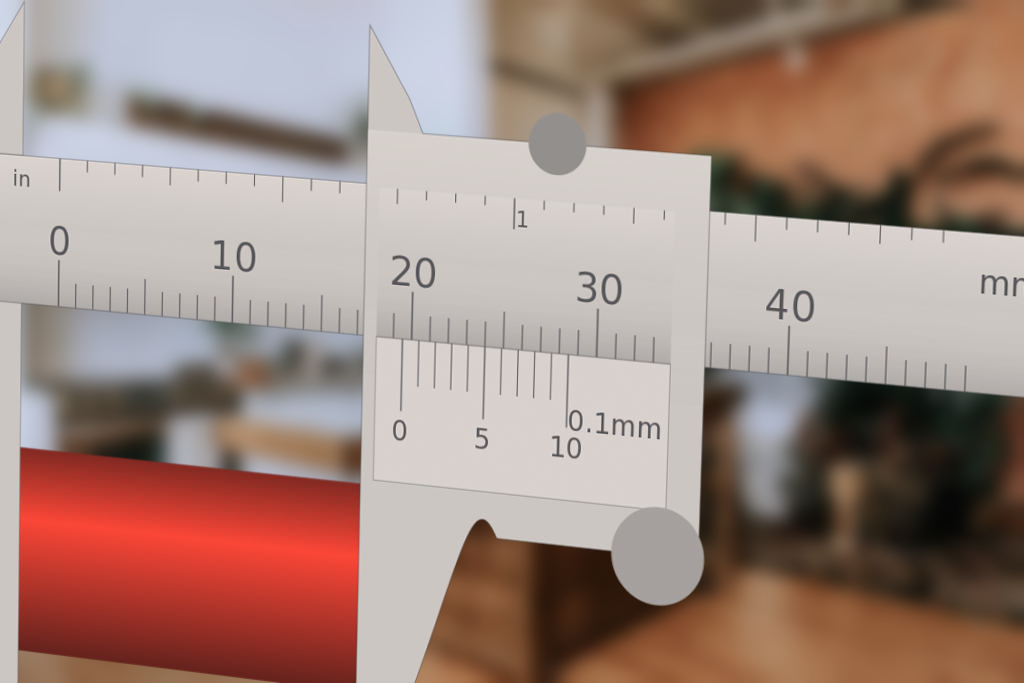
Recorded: 19.5 mm
